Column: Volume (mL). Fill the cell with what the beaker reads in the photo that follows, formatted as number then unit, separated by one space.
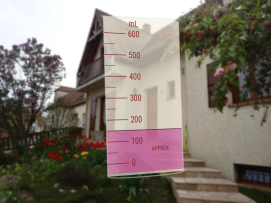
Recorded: 150 mL
